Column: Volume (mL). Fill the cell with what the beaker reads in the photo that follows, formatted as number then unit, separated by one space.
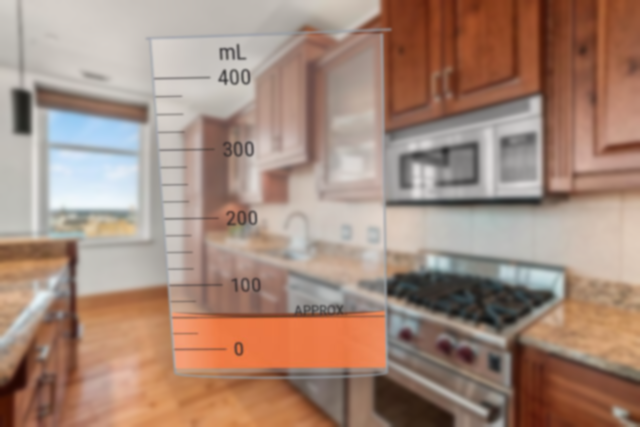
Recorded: 50 mL
